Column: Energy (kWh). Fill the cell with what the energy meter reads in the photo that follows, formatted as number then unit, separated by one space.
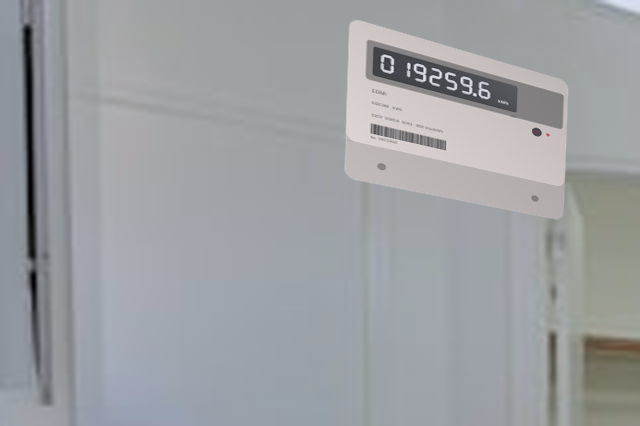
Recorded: 19259.6 kWh
